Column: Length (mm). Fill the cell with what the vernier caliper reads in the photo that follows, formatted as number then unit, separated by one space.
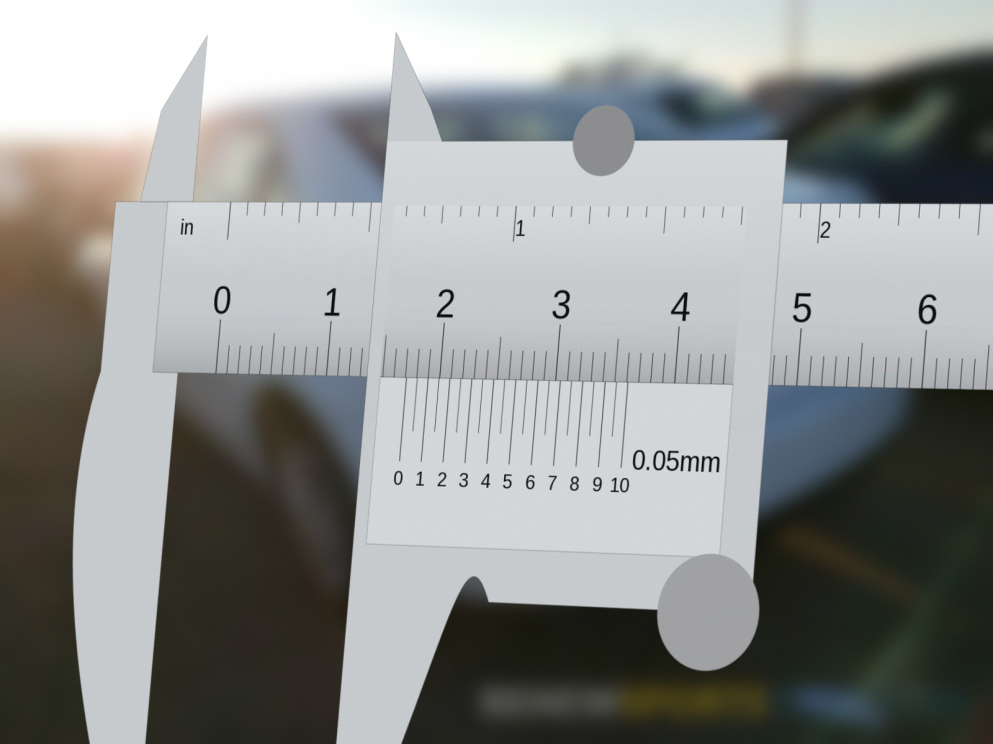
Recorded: 17.1 mm
